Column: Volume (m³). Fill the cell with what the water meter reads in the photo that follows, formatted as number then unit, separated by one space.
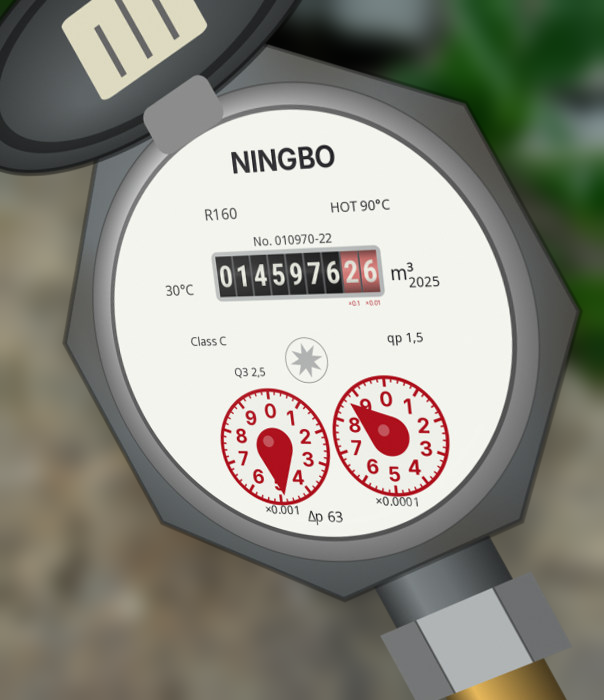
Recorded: 145976.2648 m³
